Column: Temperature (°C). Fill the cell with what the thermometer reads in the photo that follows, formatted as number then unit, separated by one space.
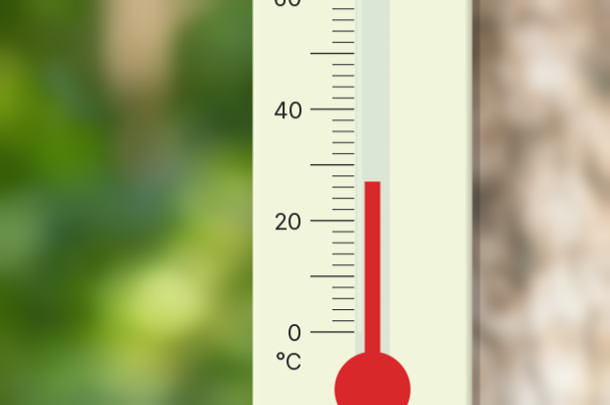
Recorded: 27 °C
